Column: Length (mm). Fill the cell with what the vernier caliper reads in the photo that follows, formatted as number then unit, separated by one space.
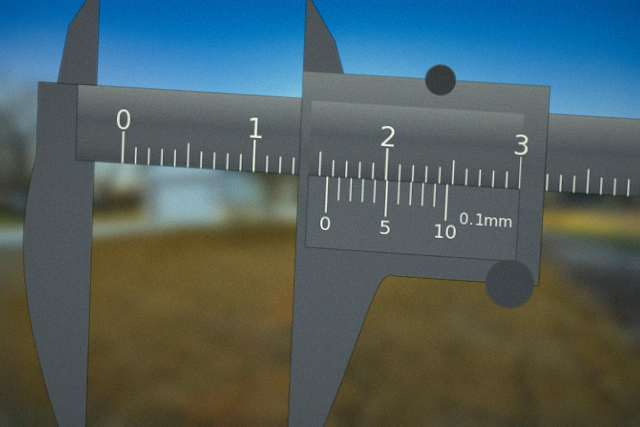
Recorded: 15.6 mm
